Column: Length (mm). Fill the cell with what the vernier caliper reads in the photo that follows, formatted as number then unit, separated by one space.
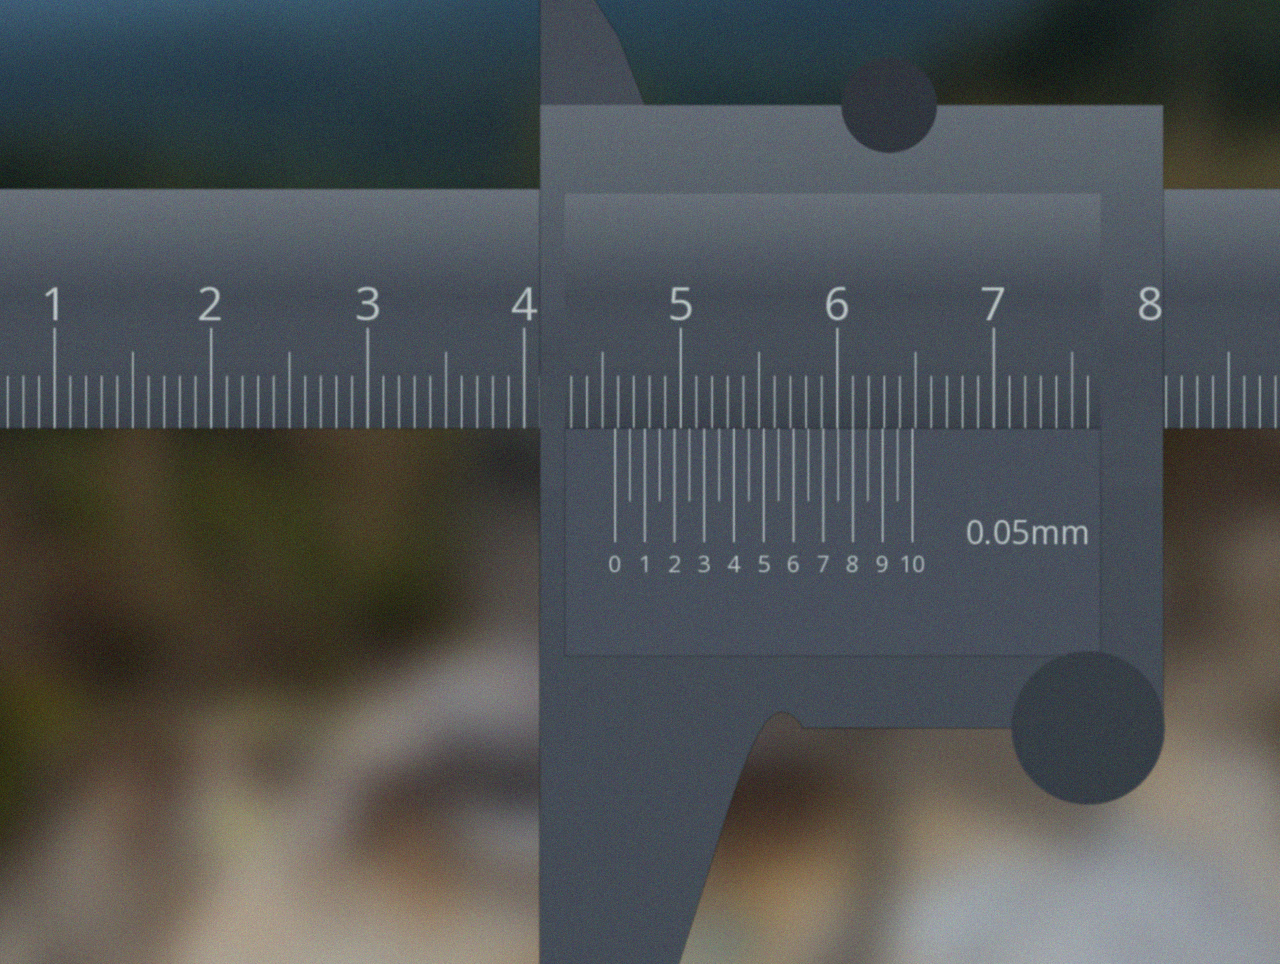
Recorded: 45.8 mm
